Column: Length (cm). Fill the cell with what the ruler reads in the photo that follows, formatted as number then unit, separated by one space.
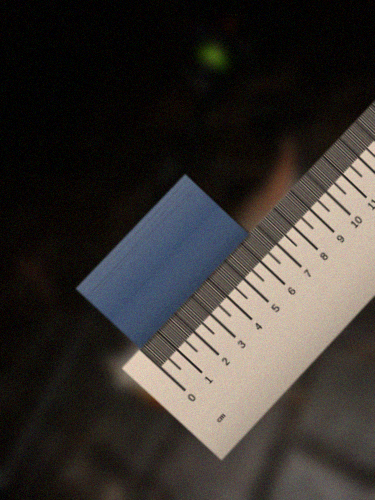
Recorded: 6.5 cm
